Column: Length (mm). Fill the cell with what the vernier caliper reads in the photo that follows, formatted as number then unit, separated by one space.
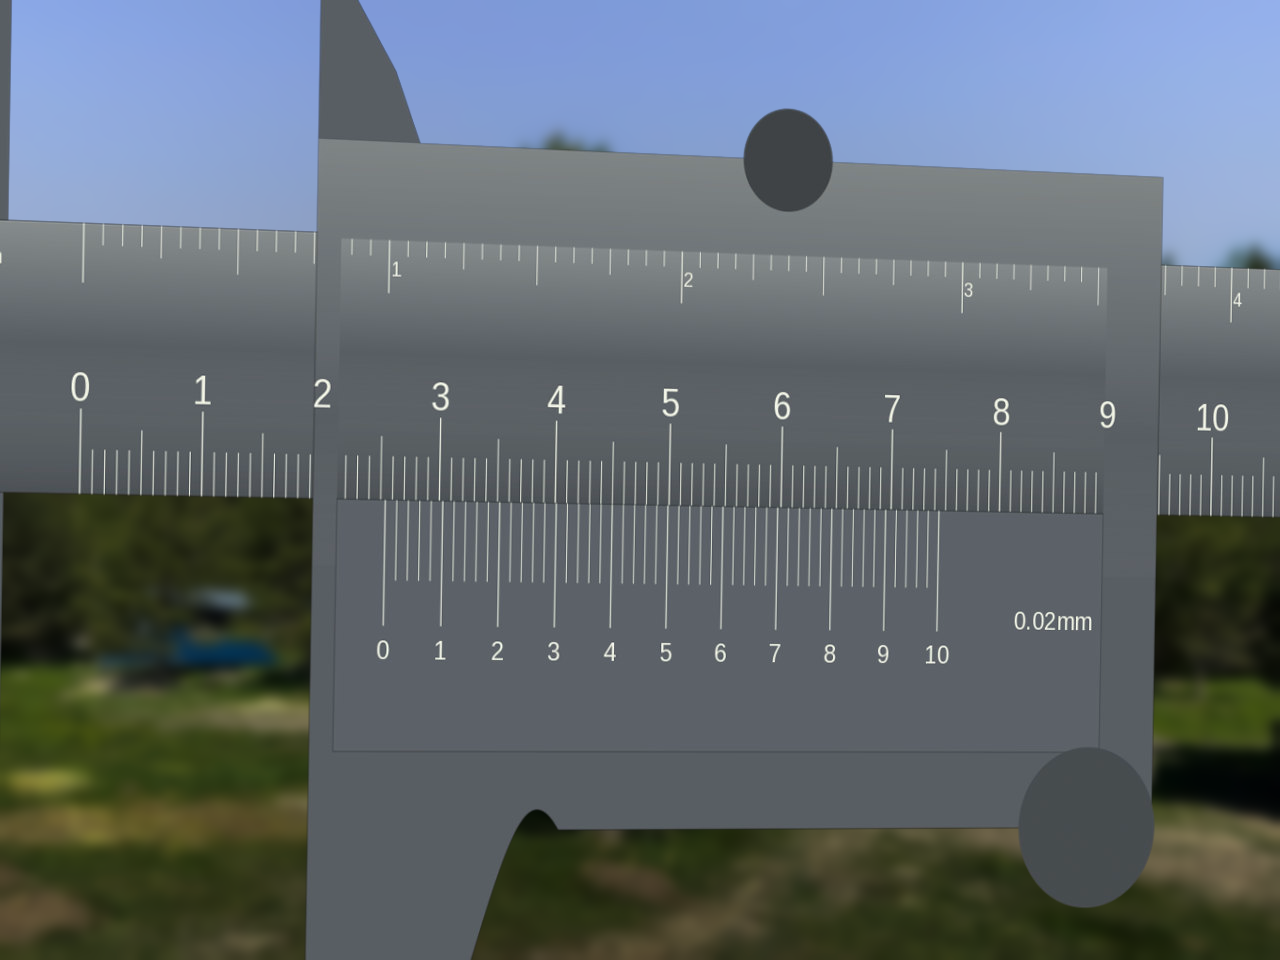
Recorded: 25.4 mm
